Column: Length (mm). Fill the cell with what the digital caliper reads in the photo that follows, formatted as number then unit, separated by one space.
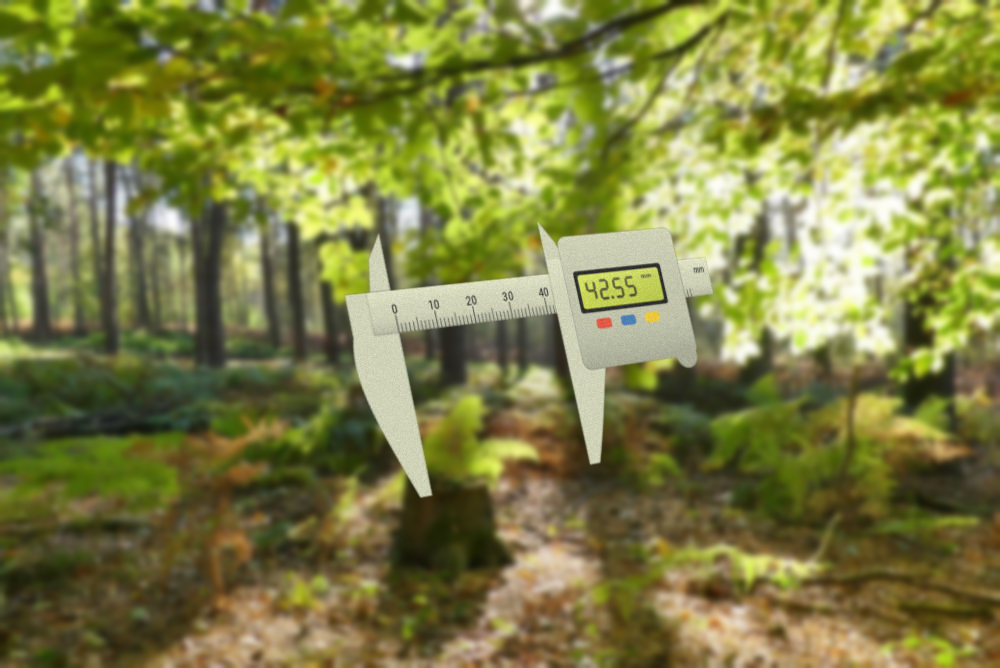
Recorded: 42.55 mm
